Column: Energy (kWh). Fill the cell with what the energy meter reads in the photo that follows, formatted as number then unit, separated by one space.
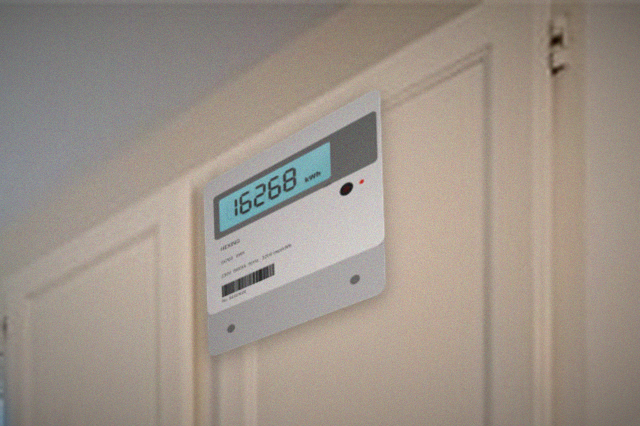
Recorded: 16268 kWh
